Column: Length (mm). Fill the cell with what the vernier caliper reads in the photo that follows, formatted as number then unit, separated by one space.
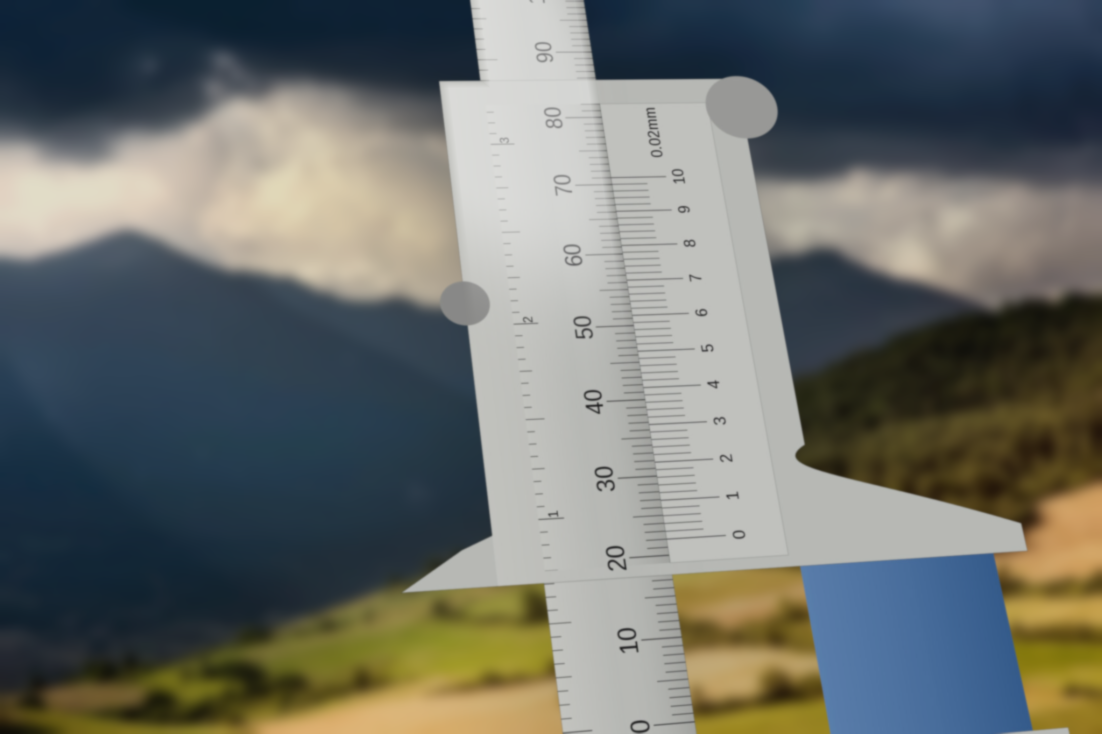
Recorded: 22.0 mm
